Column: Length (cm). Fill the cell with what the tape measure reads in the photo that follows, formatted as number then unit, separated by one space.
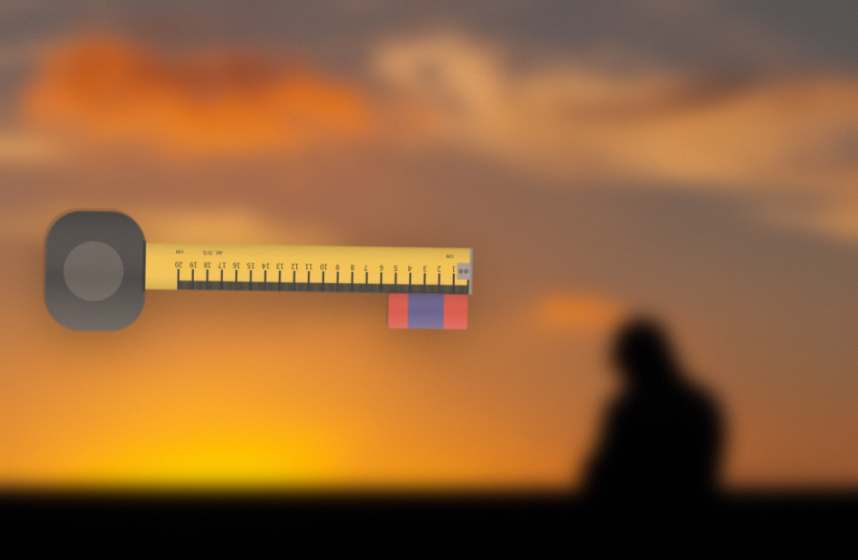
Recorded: 5.5 cm
